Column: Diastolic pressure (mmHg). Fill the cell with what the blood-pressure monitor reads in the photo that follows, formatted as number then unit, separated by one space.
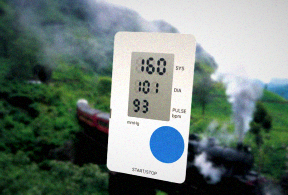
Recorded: 101 mmHg
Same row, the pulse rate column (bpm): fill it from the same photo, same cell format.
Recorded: 93 bpm
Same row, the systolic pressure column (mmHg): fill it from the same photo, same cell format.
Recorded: 160 mmHg
